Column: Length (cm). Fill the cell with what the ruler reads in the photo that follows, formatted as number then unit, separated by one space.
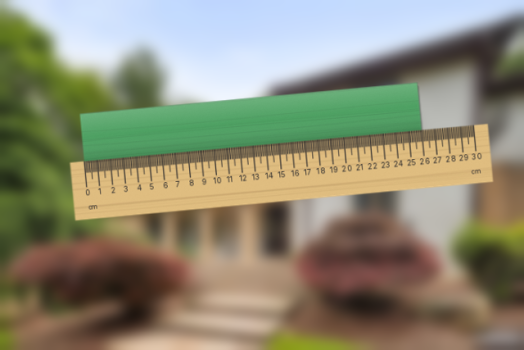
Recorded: 26 cm
